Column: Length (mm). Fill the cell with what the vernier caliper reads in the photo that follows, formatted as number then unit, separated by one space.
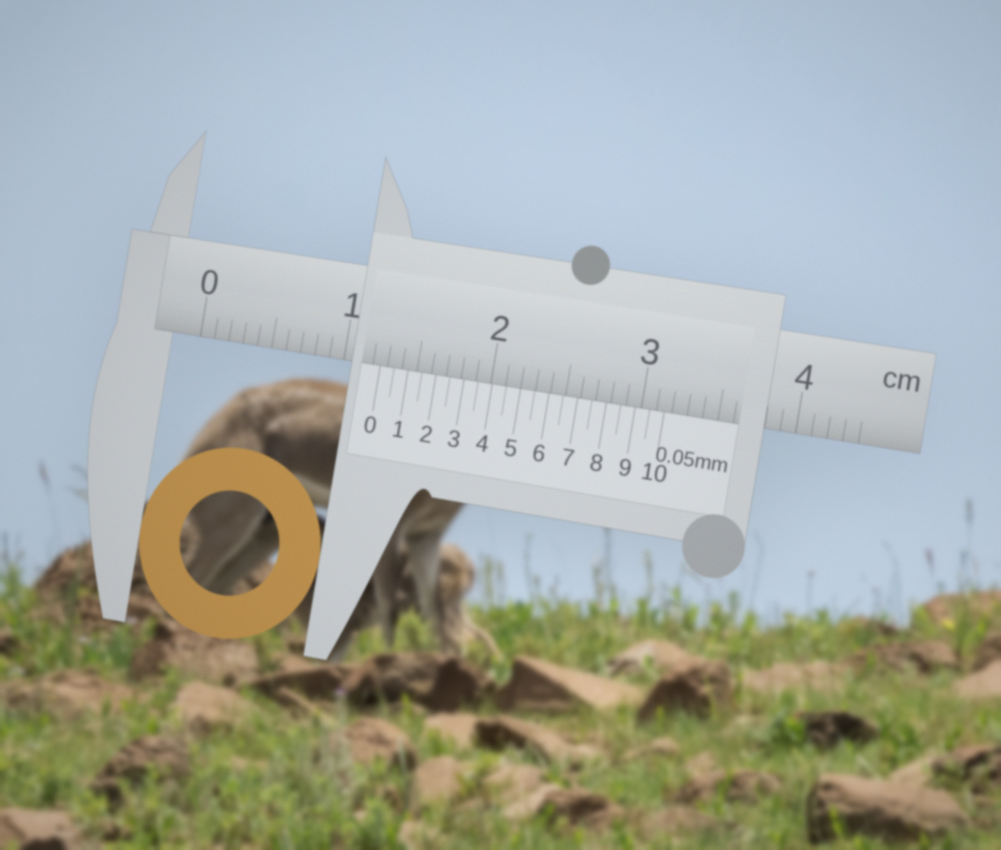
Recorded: 12.5 mm
